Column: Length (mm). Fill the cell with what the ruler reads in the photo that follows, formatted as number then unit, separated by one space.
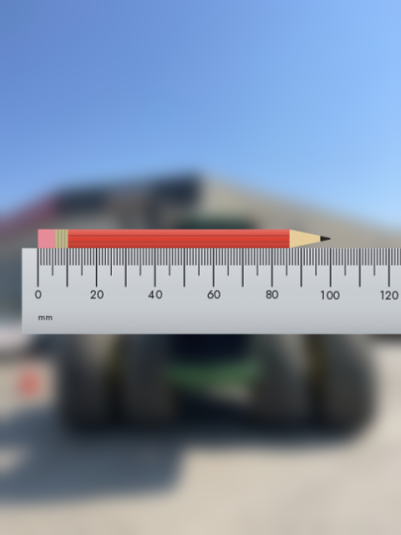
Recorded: 100 mm
